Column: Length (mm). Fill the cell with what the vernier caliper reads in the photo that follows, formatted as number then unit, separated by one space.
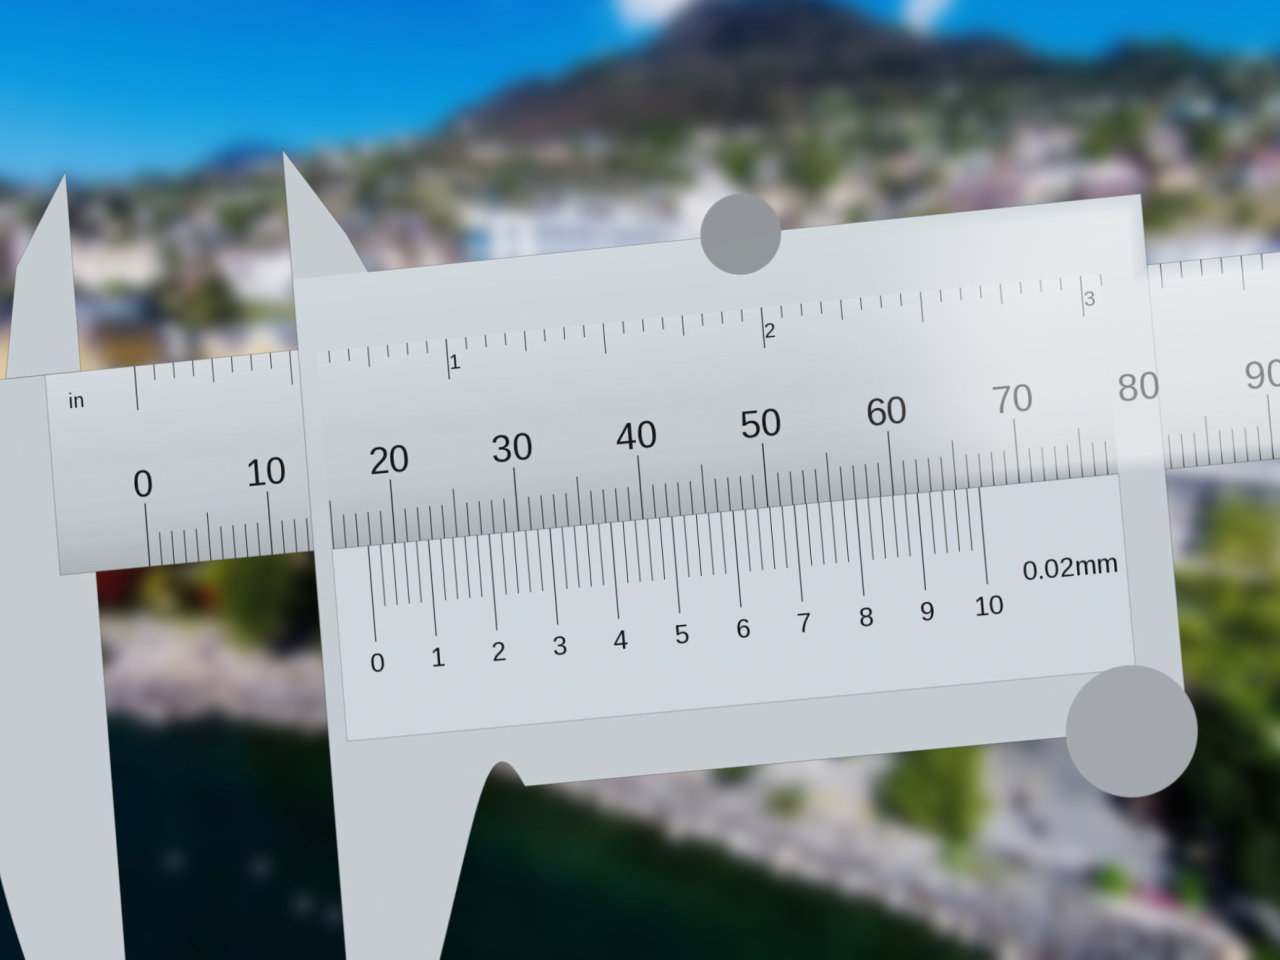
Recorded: 17.8 mm
